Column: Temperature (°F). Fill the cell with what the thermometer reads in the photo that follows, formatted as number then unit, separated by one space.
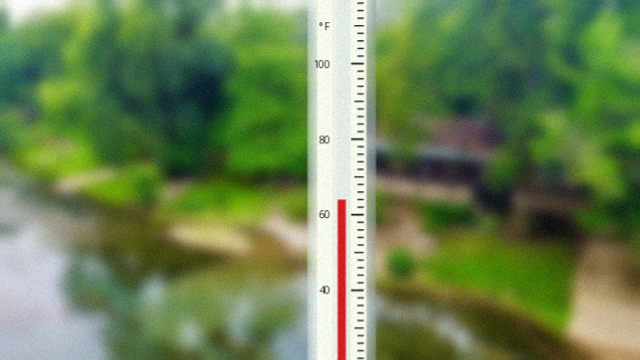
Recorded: 64 °F
